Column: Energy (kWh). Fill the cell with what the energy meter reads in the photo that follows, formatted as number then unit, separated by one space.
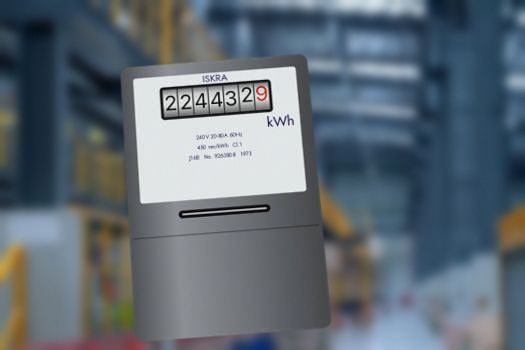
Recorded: 224432.9 kWh
